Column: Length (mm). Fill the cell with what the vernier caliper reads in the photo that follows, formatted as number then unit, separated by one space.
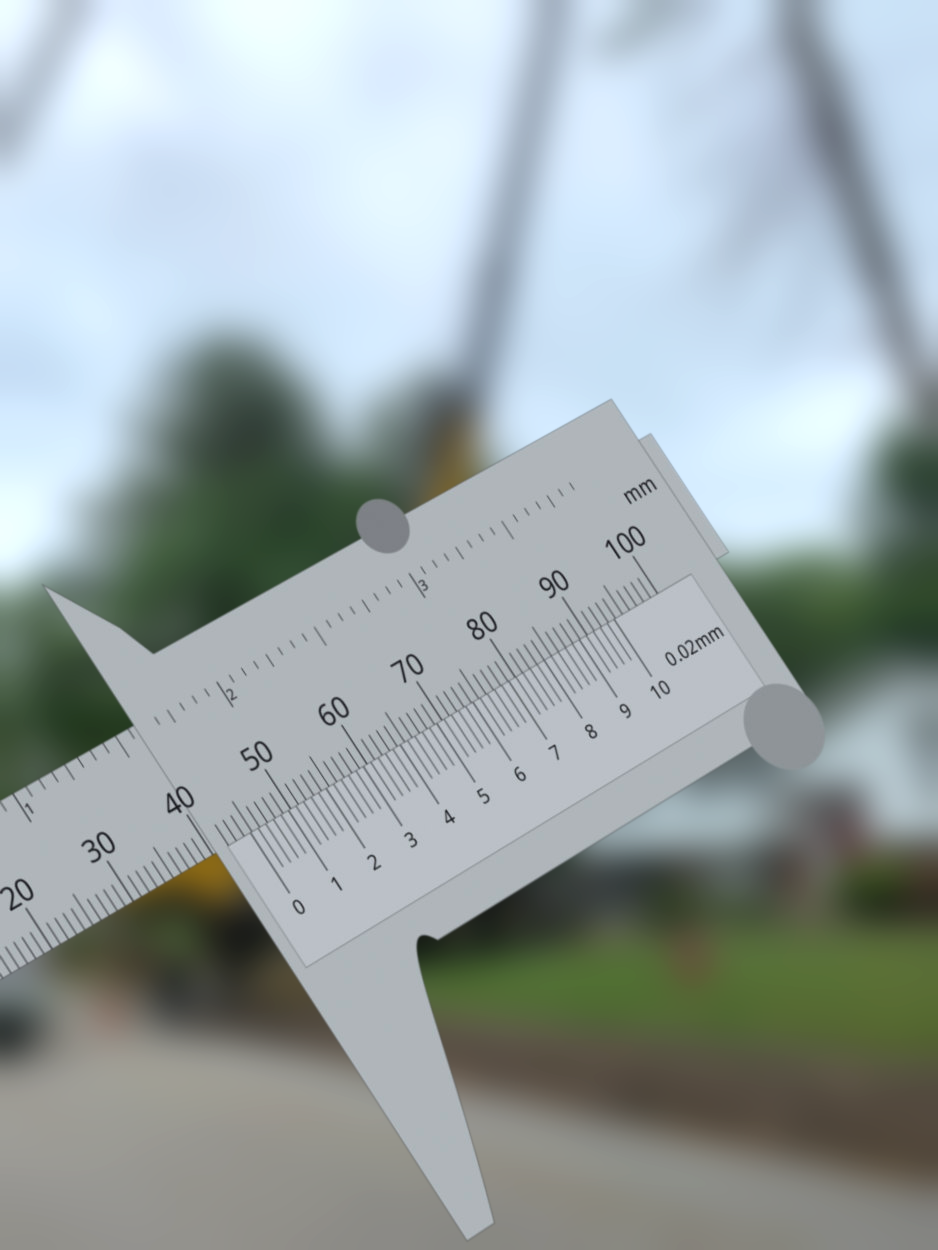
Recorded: 44.8 mm
